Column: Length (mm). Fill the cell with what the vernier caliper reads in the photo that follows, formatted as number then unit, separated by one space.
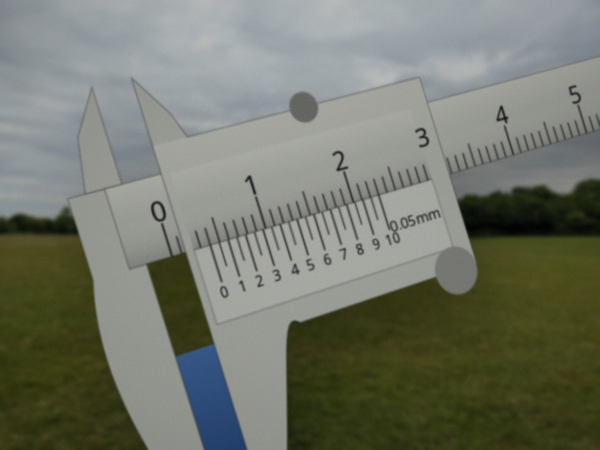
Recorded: 4.0 mm
